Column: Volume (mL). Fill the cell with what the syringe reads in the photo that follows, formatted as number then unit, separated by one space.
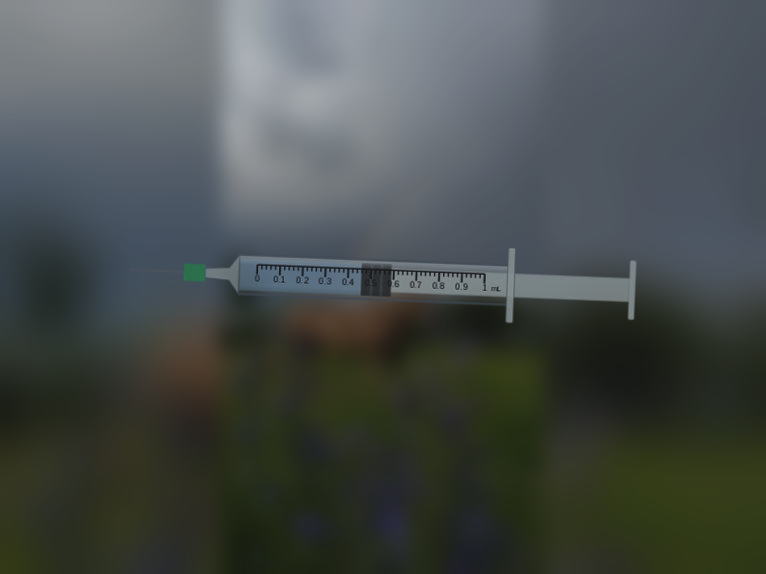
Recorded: 0.46 mL
